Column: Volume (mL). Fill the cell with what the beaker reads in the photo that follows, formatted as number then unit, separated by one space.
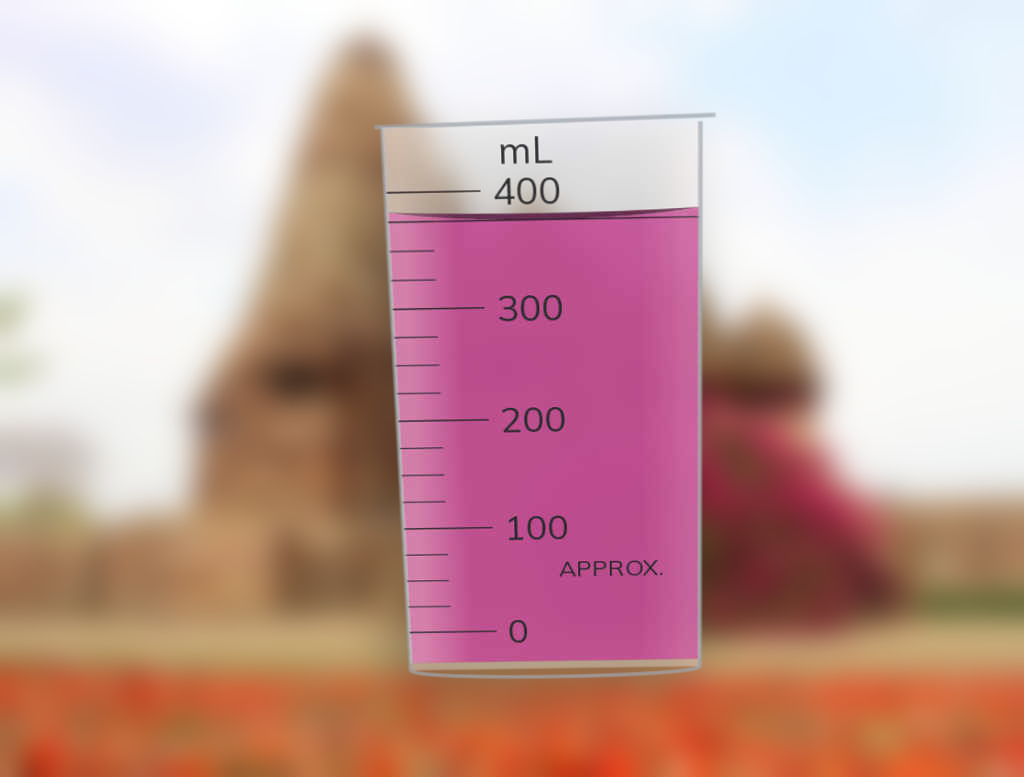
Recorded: 375 mL
